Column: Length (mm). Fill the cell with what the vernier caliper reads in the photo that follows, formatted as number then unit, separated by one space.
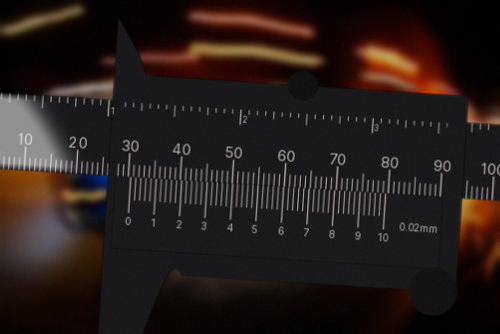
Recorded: 30.5 mm
